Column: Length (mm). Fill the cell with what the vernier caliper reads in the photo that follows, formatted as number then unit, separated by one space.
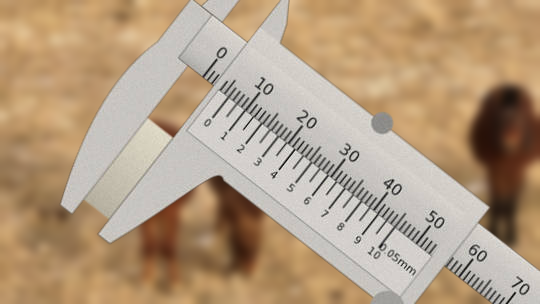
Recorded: 6.0 mm
